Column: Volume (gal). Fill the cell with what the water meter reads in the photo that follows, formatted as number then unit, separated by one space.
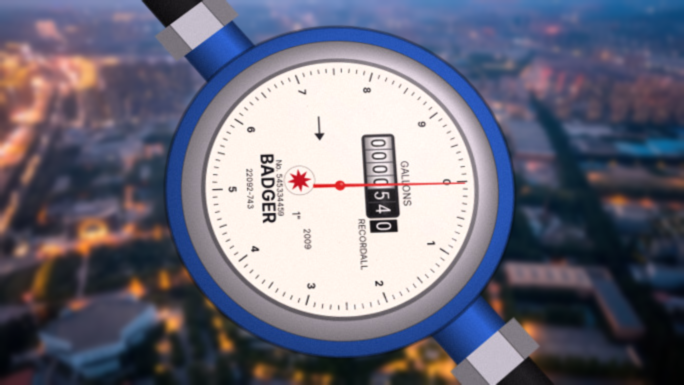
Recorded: 540.0 gal
